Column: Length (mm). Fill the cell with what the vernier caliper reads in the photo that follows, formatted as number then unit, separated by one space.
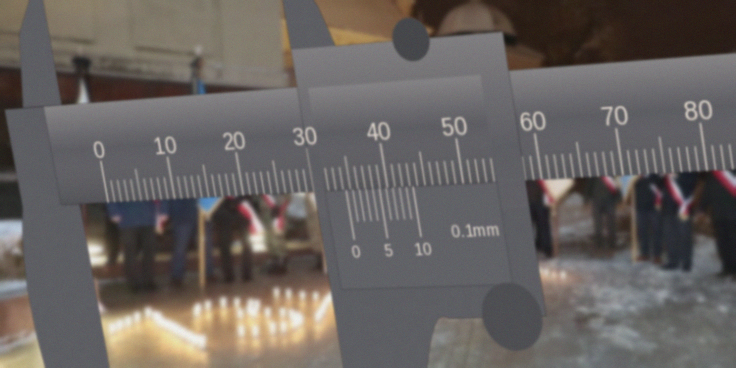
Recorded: 34.4 mm
